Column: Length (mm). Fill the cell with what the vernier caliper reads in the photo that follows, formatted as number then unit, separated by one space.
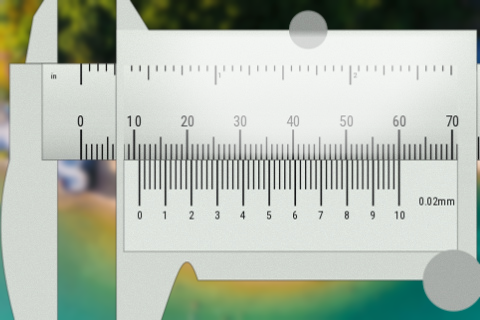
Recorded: 11.0 mm
